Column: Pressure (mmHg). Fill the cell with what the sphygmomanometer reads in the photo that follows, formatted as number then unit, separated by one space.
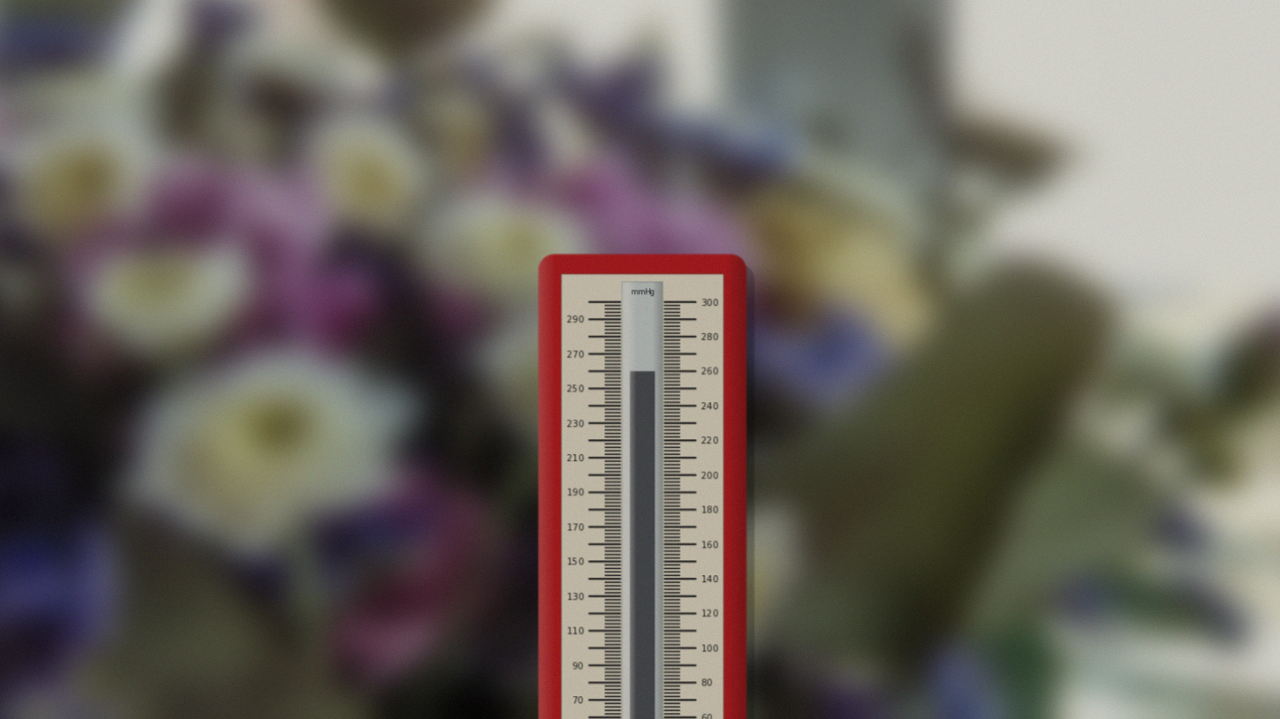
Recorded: 260 mmHg
